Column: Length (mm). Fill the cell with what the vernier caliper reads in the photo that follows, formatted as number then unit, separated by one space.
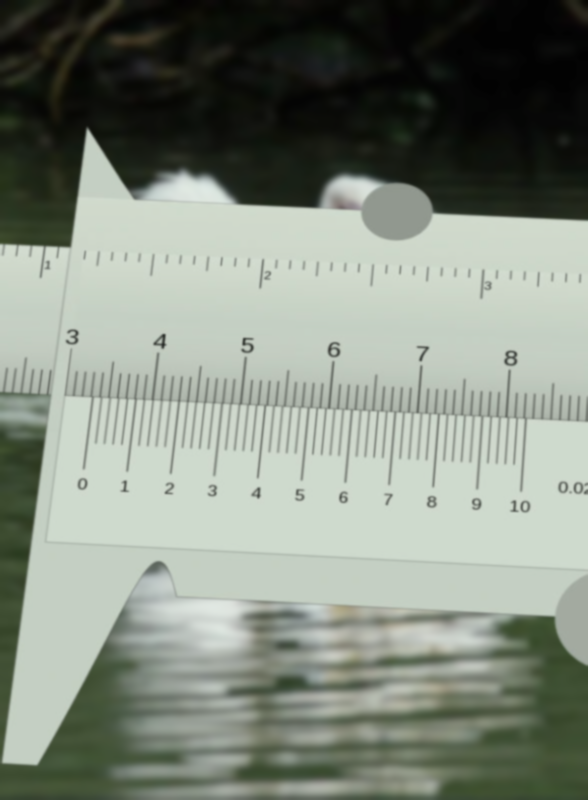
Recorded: 33.2 mm
